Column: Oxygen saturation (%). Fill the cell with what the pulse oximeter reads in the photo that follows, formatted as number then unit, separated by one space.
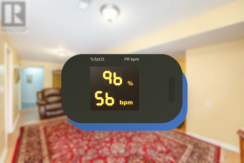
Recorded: 96 %
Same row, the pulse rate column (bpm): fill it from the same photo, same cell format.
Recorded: 56 bpm
